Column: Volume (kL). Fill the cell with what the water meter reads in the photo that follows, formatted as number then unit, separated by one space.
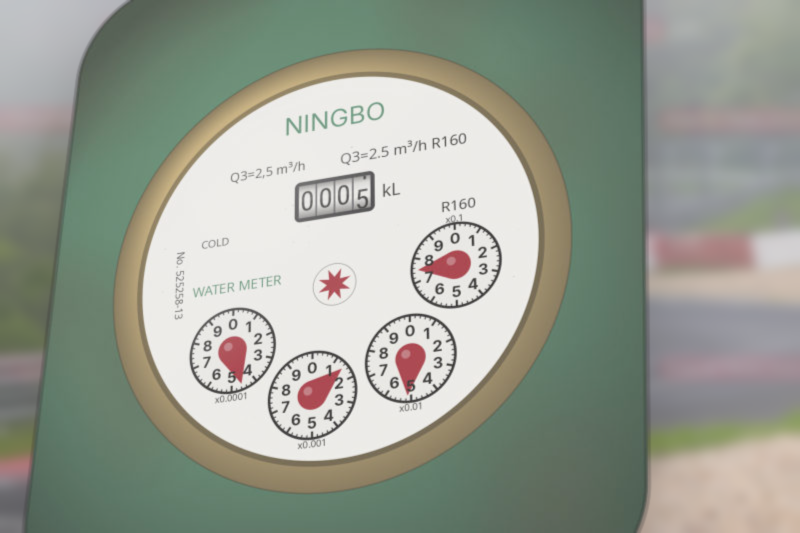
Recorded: 4.7514 kL
